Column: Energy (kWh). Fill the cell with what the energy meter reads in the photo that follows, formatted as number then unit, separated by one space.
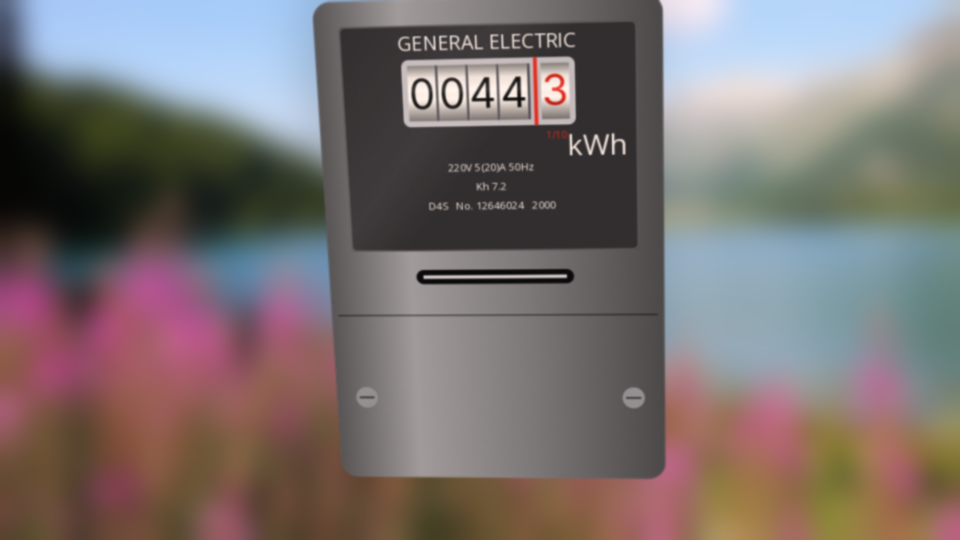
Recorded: 44.3 kWh
